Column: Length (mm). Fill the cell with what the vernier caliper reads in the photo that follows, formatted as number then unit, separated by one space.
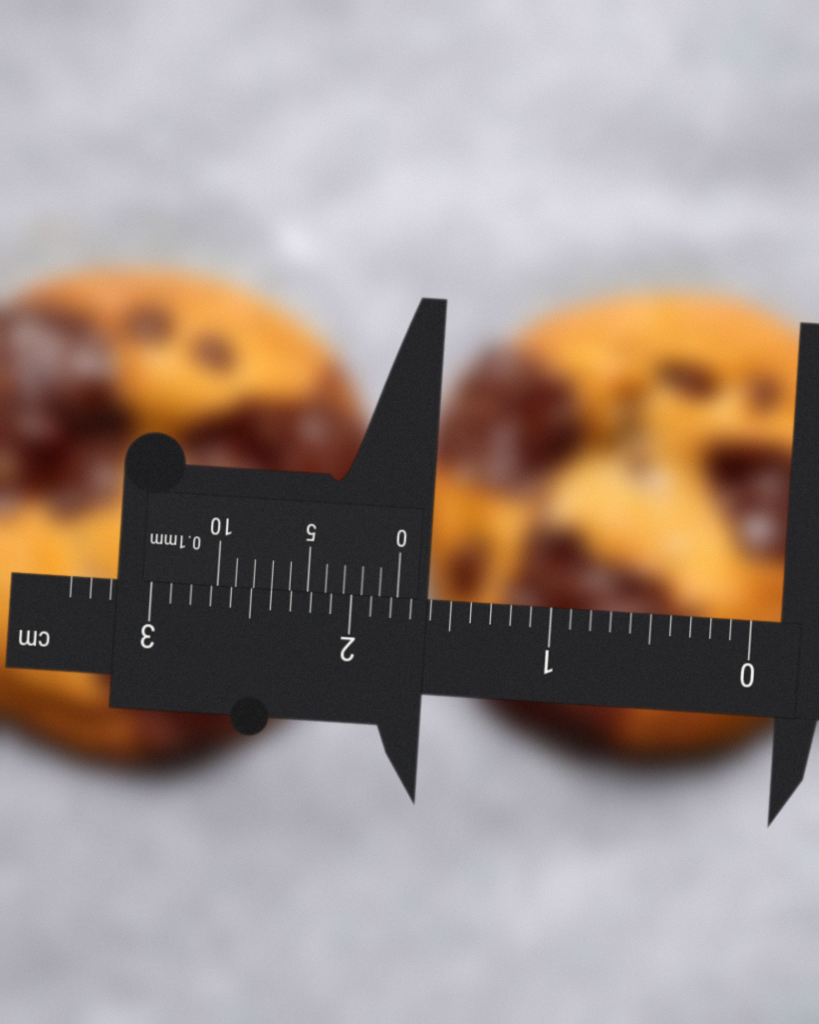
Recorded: 17.7 mm
